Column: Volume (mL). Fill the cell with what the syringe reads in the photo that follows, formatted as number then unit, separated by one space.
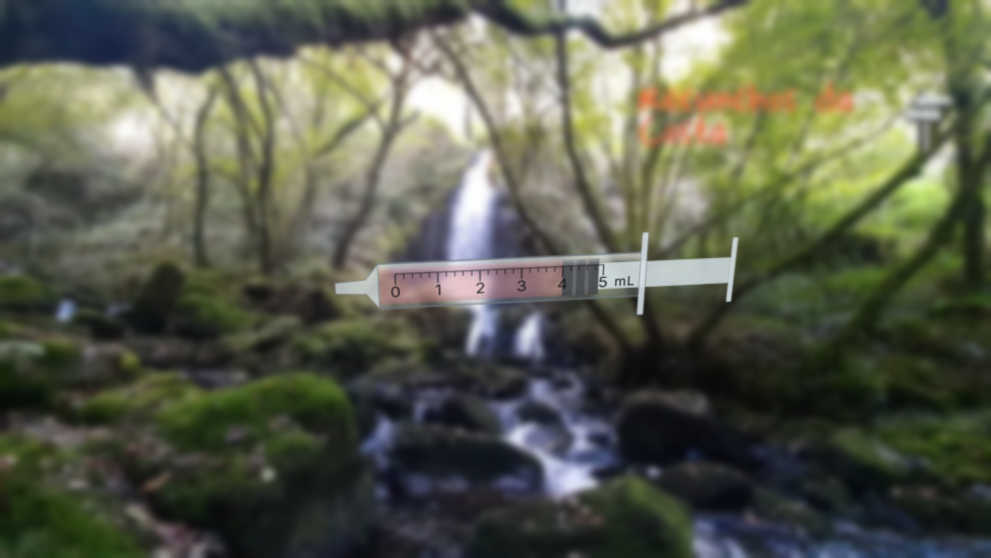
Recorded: 4 mL
